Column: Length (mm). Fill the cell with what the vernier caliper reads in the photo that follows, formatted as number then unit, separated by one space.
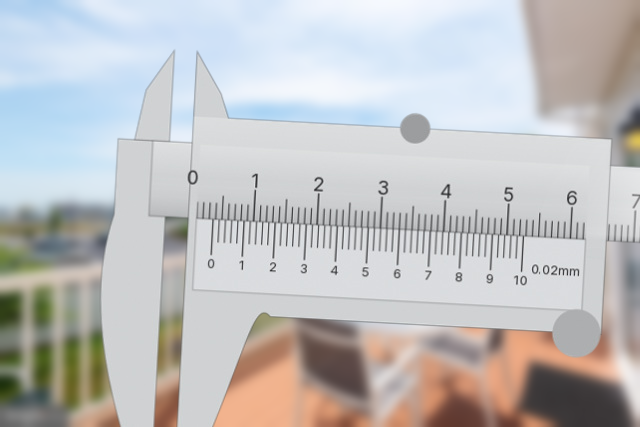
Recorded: 3.6 mm
